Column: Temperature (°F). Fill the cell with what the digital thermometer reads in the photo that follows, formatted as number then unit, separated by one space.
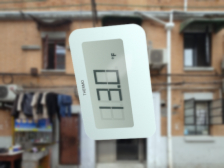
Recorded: 13.0 °F
